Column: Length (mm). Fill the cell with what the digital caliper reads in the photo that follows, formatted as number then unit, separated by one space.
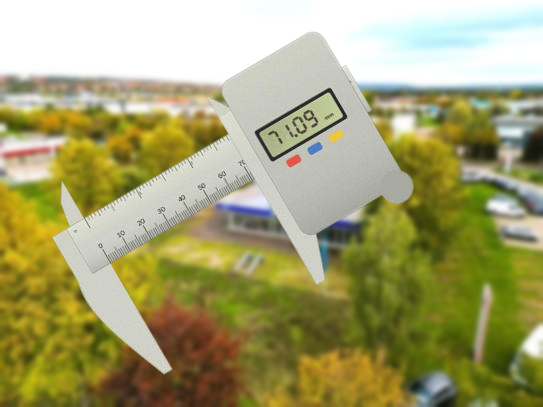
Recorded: 71.09 mm
